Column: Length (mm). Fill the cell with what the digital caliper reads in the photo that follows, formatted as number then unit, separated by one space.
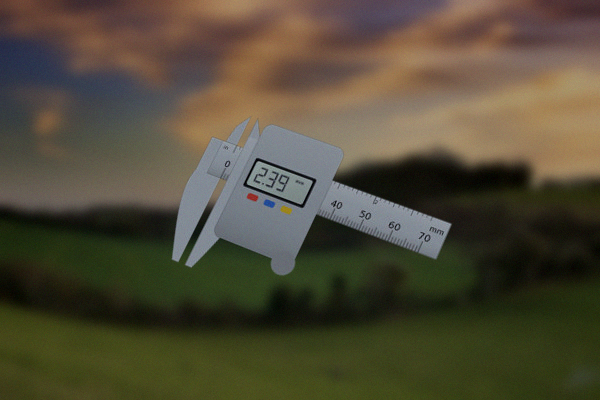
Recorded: 2.39 mm
